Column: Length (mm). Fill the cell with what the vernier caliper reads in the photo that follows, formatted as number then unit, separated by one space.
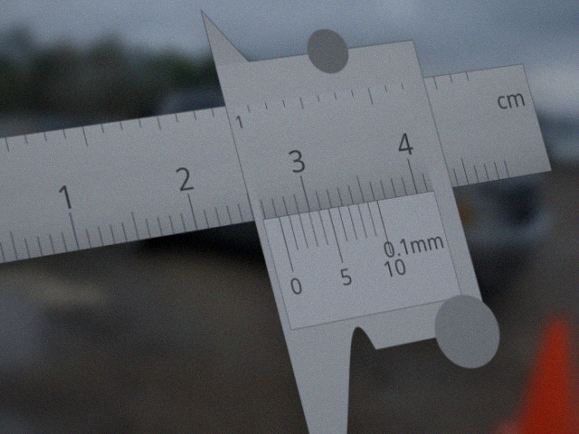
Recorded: 27.2 mm
